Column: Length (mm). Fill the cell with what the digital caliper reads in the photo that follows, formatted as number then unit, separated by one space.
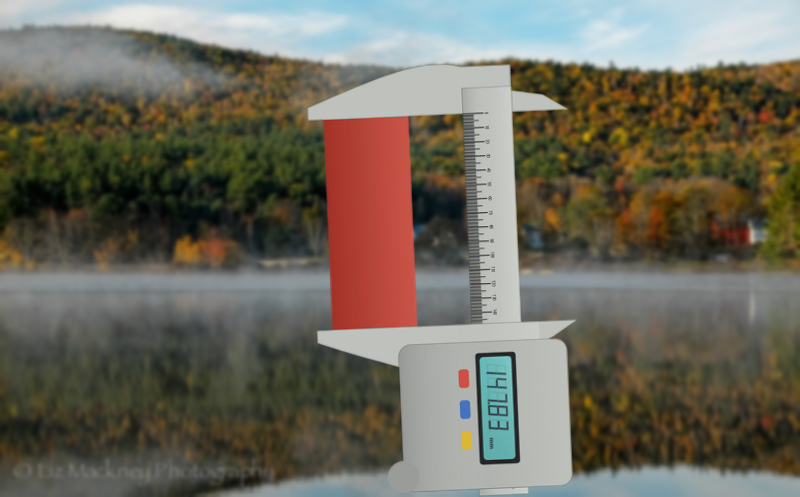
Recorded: 147.83 mm
